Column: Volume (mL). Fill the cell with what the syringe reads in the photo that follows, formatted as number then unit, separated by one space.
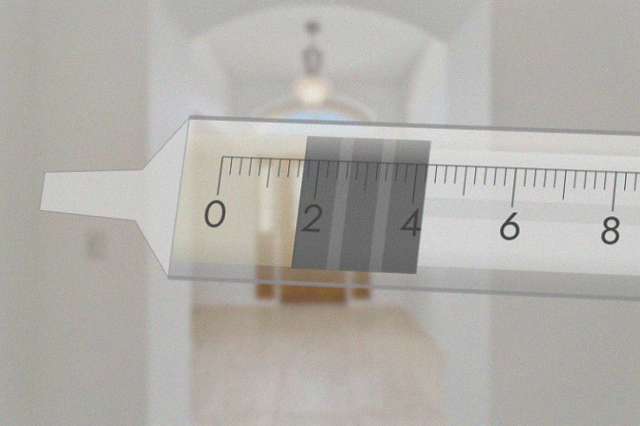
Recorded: 1.7 mL
